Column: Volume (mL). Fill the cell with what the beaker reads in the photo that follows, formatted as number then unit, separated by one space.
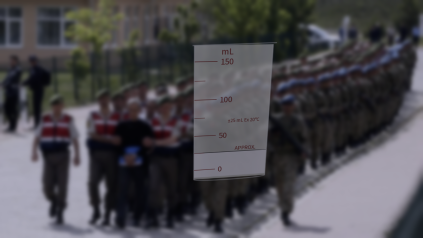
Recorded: 25 mL
